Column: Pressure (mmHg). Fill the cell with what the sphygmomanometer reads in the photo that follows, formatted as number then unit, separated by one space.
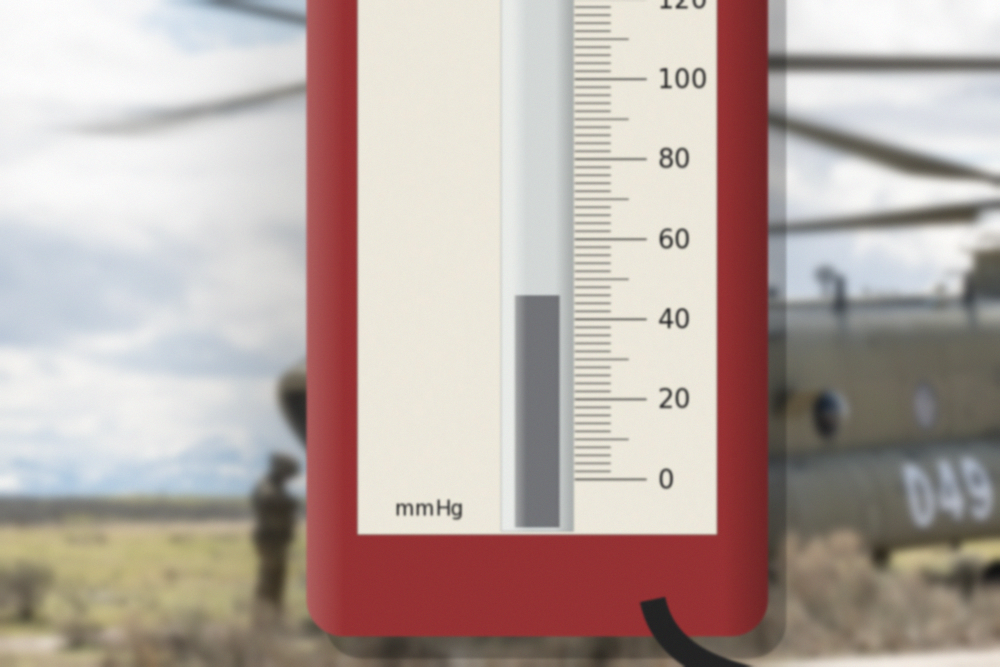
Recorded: 46 mmHg
